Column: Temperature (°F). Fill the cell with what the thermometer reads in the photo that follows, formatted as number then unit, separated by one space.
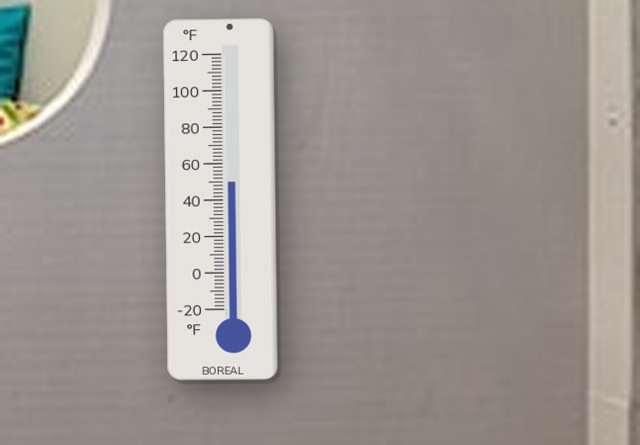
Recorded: 50 °F
